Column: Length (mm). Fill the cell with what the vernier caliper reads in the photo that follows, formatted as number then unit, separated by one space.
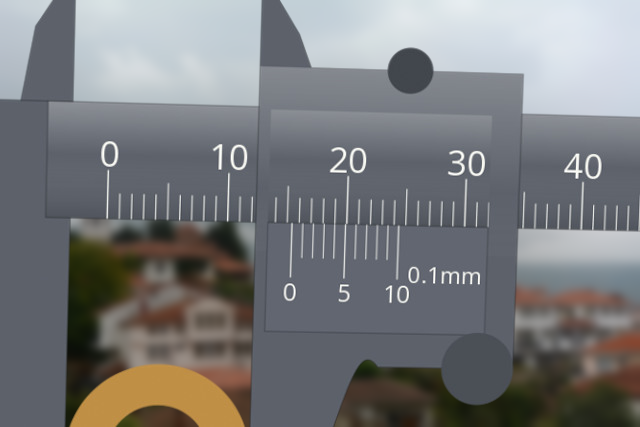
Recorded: 15.4 mm
